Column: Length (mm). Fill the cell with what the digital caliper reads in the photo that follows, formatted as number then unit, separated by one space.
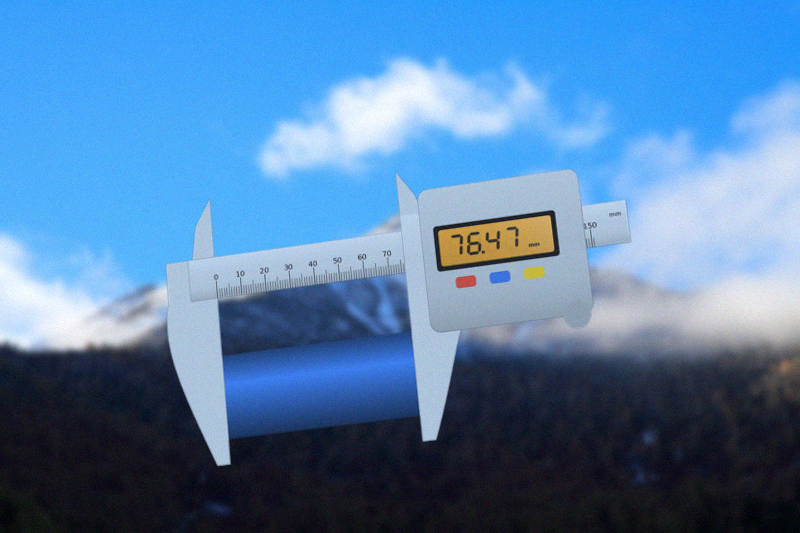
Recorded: 76.47 mm
